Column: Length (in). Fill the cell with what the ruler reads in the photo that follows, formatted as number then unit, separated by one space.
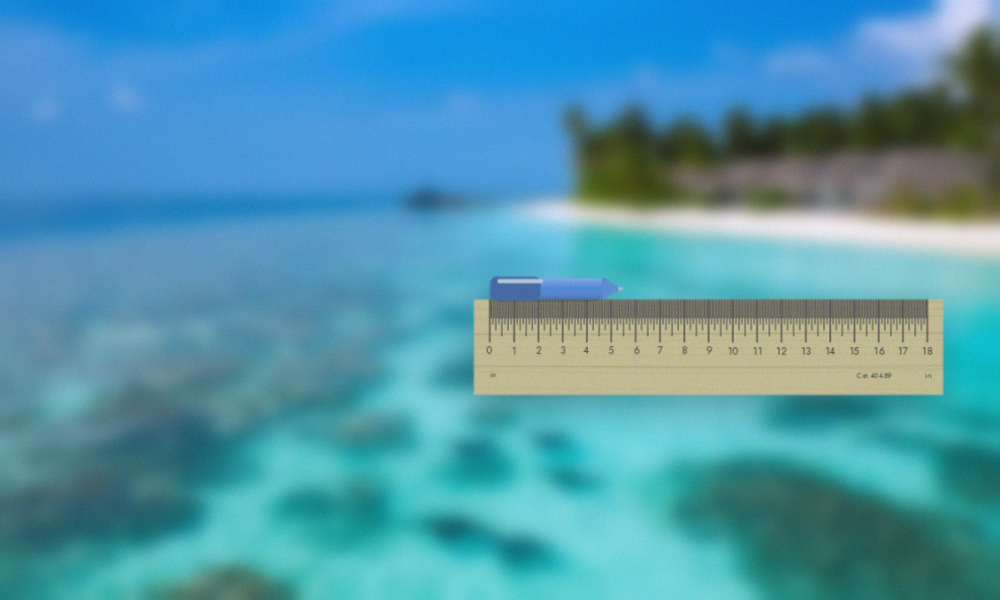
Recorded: 5.5 in
